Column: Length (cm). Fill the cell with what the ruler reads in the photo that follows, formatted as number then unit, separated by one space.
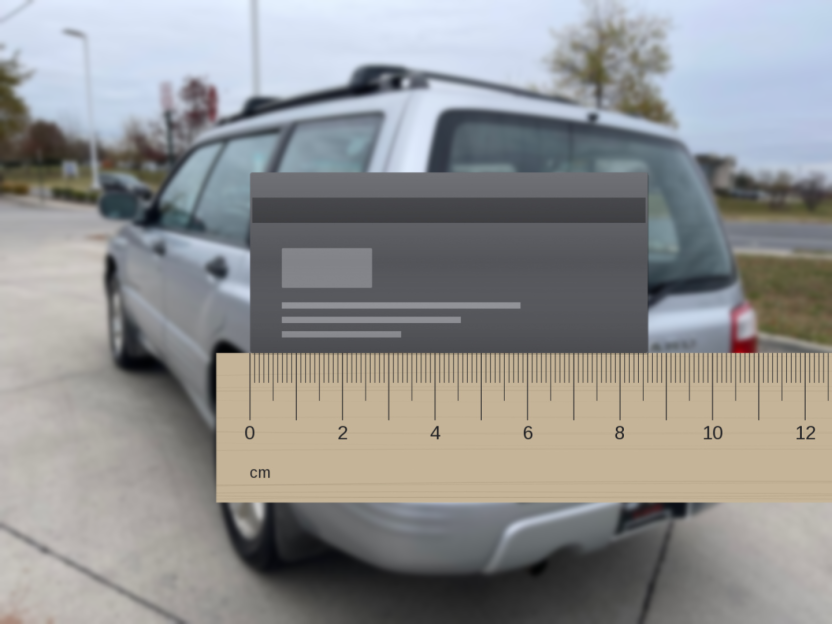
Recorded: 8.6 cm
